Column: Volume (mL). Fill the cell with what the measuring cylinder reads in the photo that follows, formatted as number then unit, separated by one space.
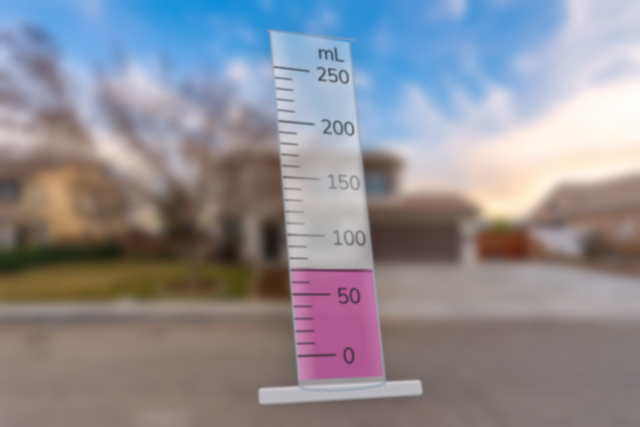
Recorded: 70 mL
